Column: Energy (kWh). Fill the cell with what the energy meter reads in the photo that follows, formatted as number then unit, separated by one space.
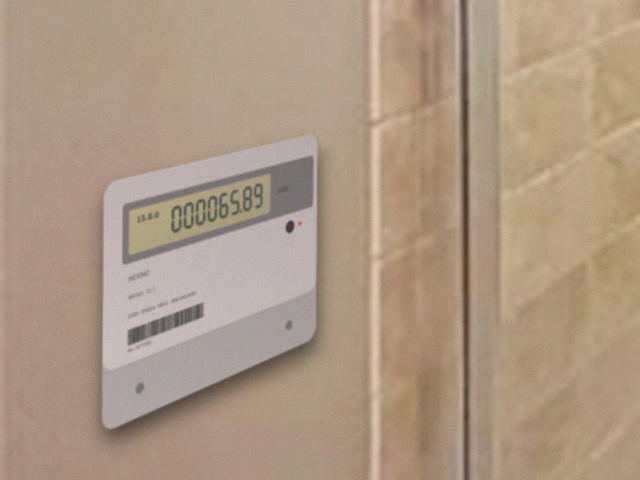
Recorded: 65.89 kWh
